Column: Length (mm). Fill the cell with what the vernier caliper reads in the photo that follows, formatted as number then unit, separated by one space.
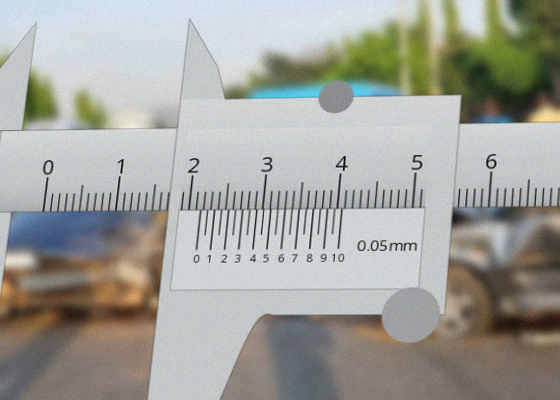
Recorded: 21.6 mm
